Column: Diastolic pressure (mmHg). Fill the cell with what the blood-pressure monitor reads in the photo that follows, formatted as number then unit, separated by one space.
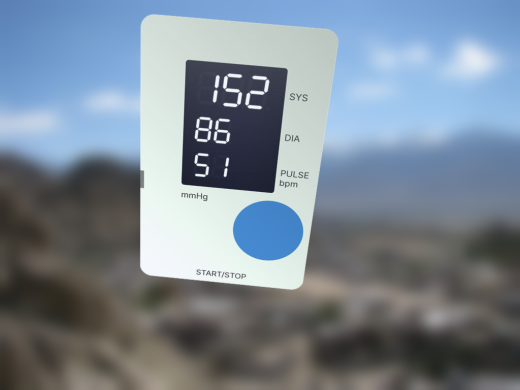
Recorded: 86 mmHg
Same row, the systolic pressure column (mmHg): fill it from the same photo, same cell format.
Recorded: 152 mmHg
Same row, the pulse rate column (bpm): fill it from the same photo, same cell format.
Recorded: 51 bpm
